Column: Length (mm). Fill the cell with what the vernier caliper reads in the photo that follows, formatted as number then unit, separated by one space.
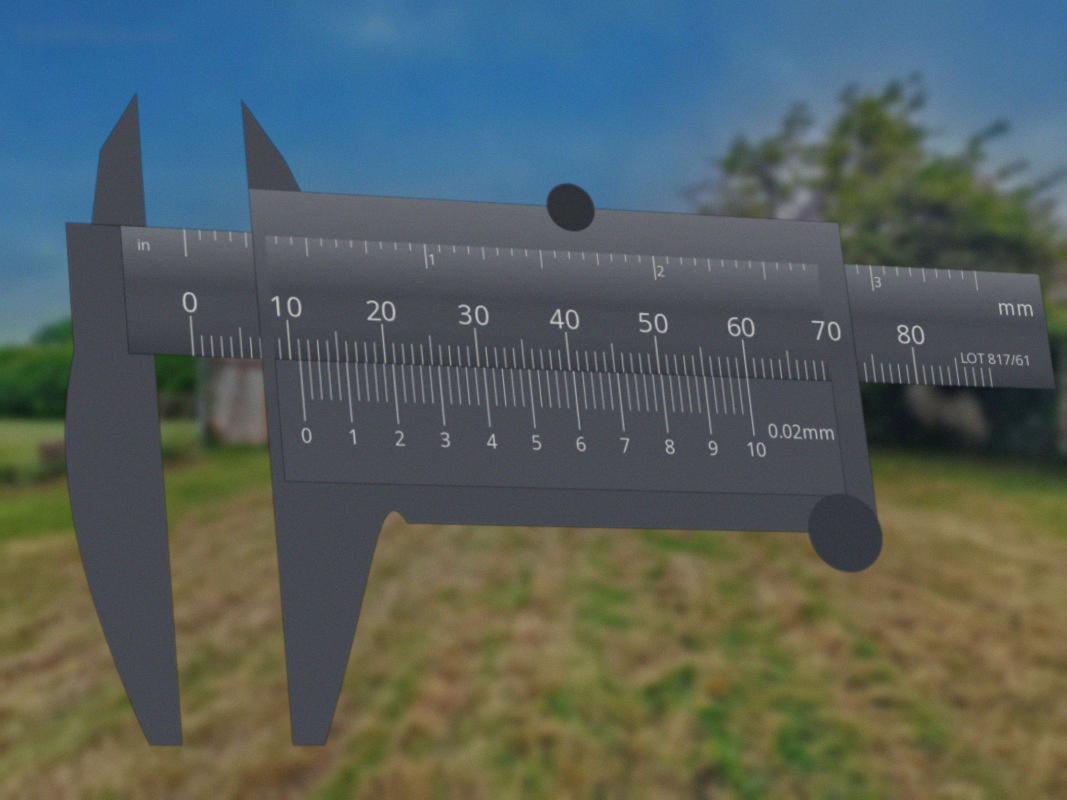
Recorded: 11.0 mm
